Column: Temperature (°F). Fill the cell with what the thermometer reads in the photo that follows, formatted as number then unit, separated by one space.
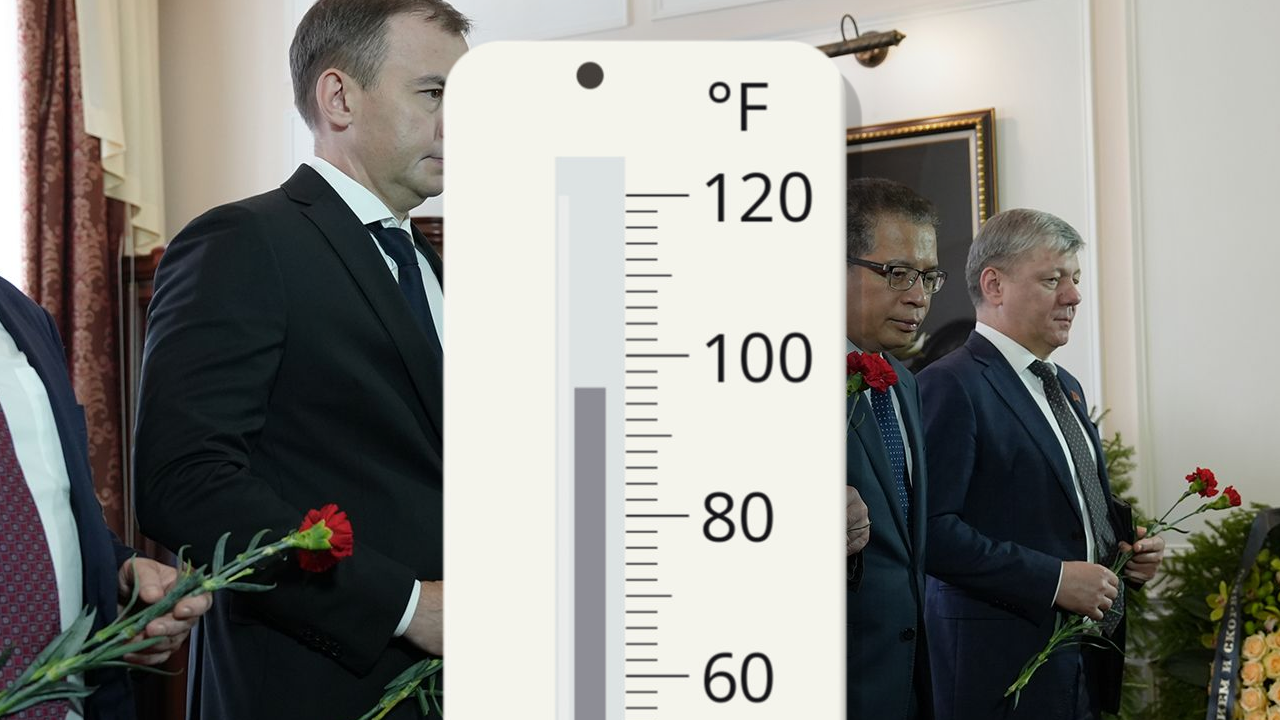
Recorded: 96 °F
